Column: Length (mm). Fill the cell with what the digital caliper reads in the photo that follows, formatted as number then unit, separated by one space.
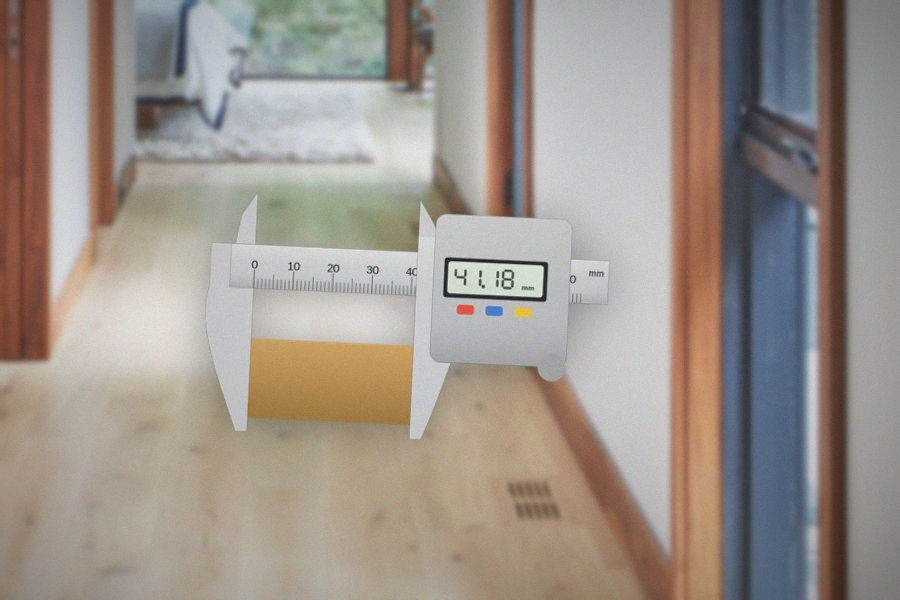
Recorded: 41.18 mm
